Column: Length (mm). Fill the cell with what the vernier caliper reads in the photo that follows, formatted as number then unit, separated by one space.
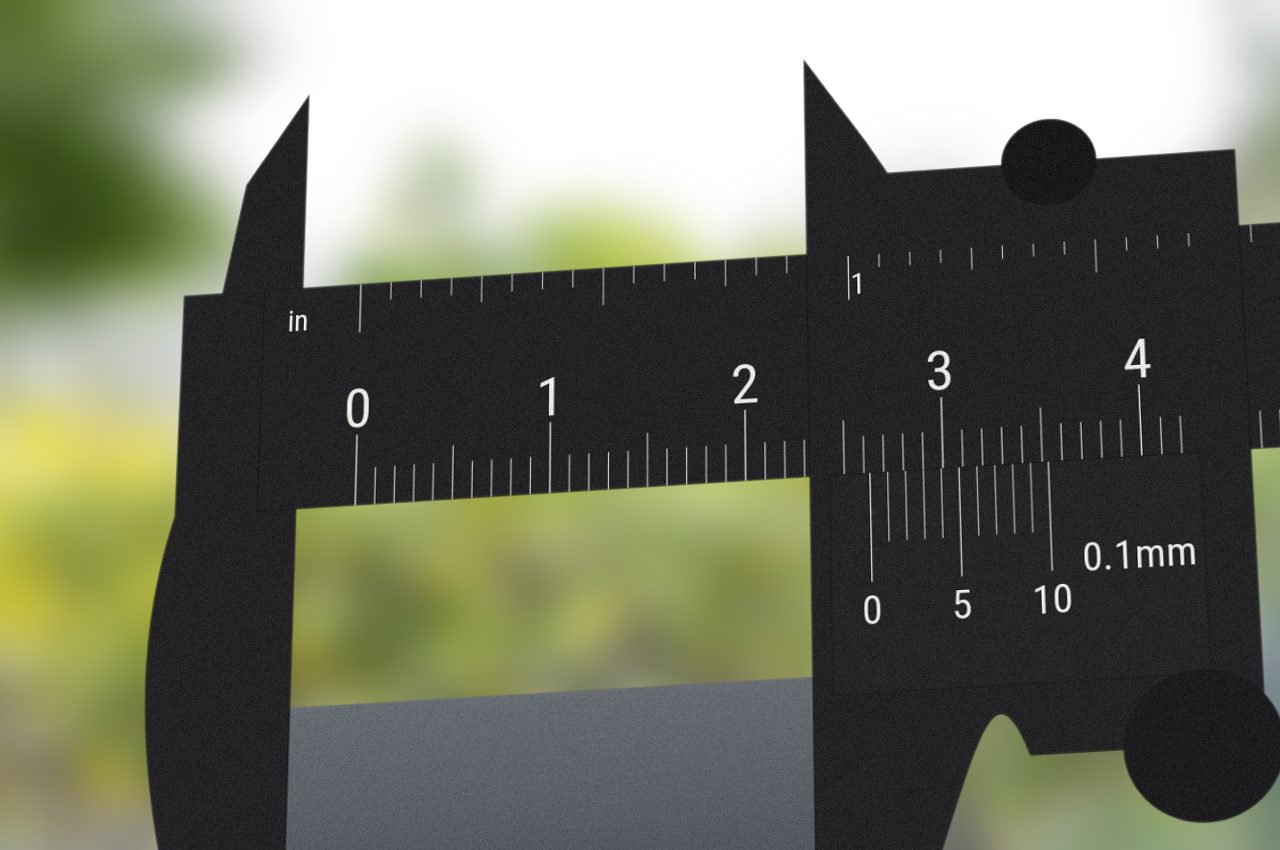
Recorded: 26.3 mm
